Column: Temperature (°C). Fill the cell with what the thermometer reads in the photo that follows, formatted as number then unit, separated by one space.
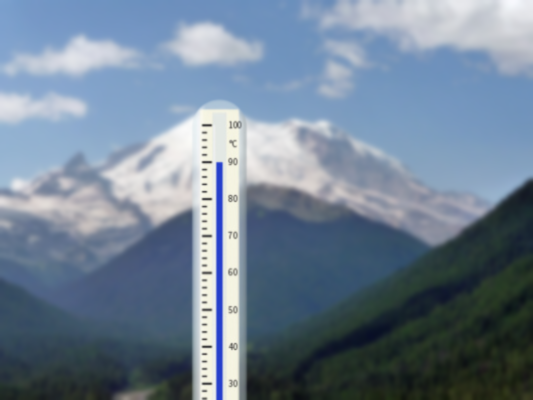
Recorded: 90 °C
